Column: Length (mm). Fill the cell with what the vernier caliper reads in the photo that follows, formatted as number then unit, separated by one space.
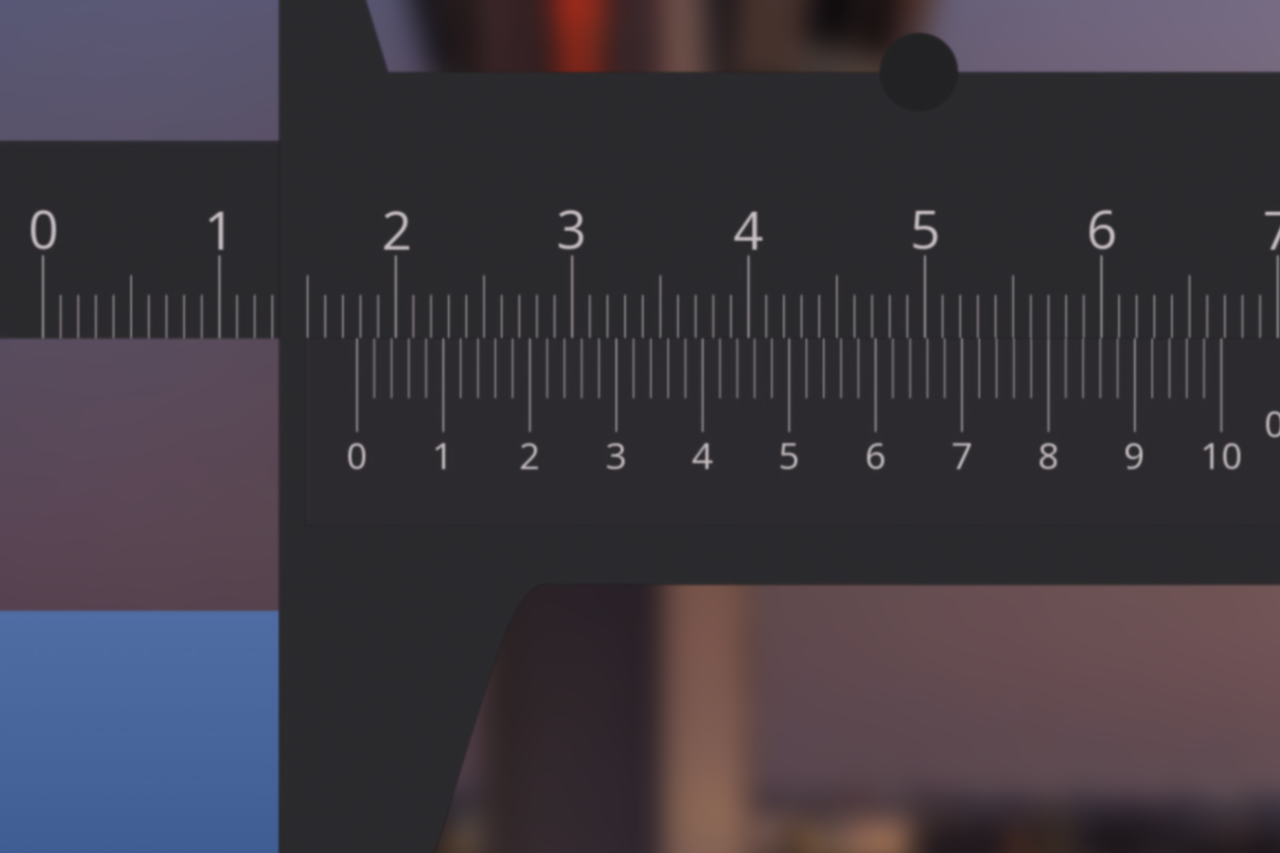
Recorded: 17.8 mm
